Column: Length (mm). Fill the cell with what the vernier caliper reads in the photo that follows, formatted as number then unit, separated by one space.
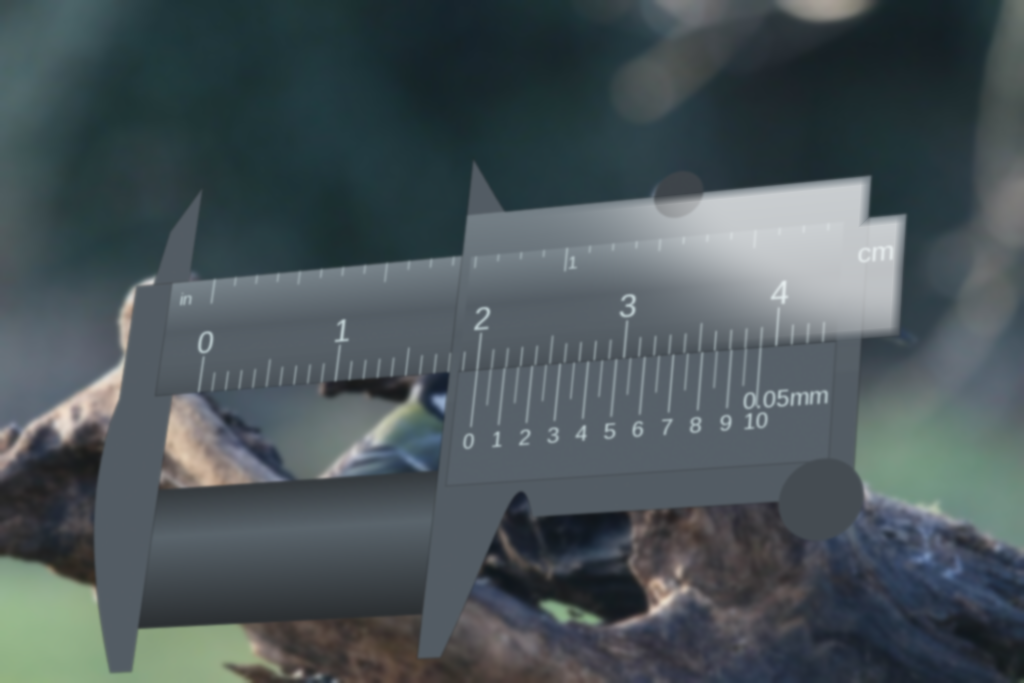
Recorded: 20.0 mm
